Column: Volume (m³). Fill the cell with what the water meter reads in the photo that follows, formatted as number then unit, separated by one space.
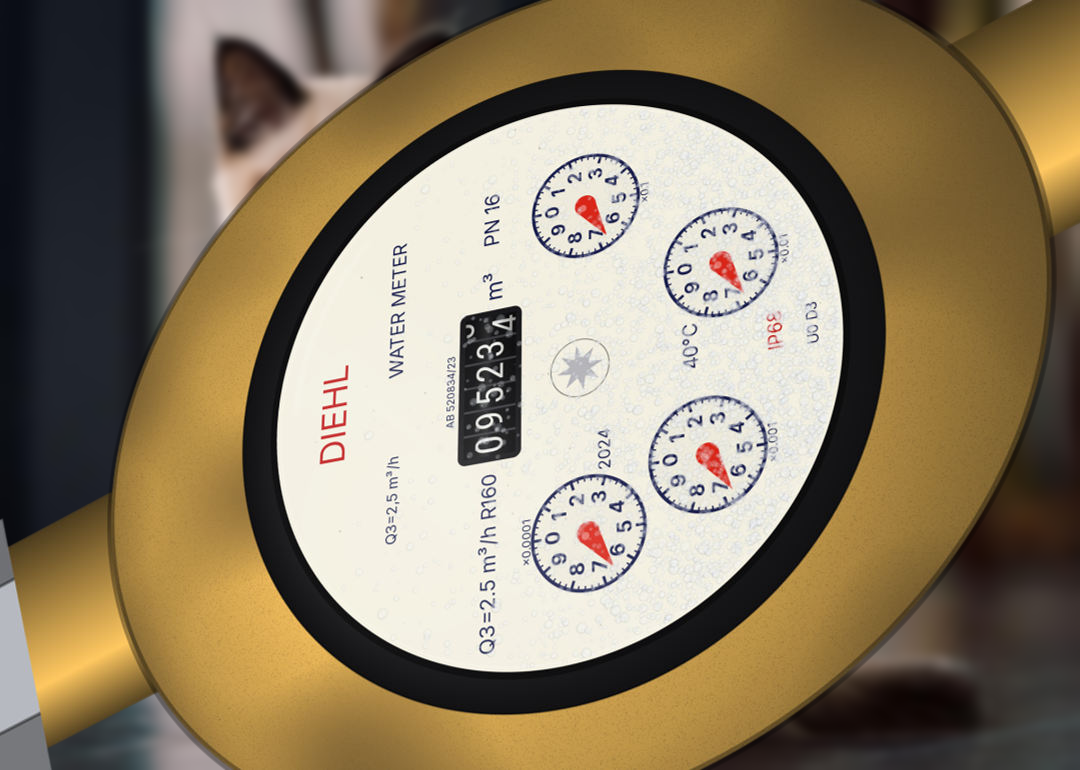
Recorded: 95233.6666 m³
